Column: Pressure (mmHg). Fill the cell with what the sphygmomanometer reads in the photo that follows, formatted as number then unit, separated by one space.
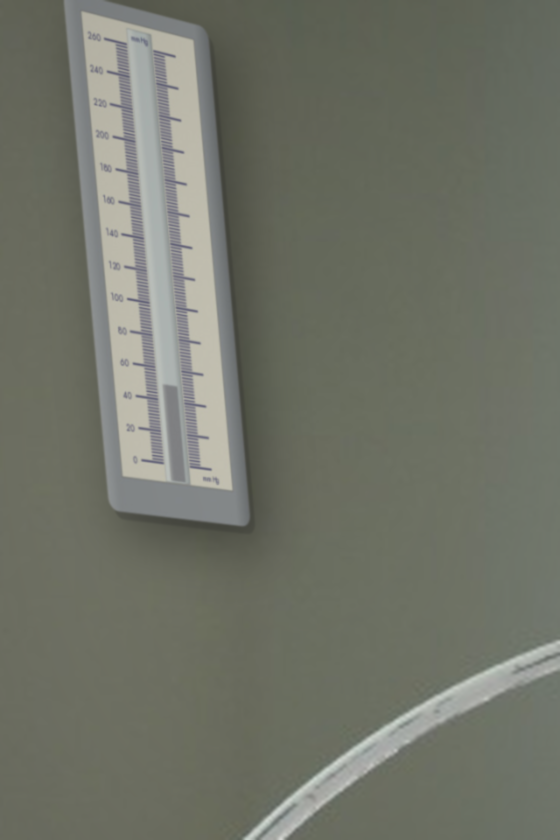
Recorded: 50 mmHg
